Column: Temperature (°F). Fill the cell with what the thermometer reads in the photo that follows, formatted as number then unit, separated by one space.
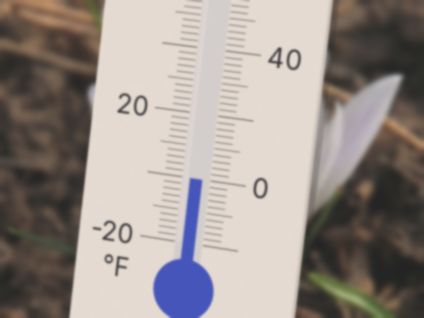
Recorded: 0 °F
